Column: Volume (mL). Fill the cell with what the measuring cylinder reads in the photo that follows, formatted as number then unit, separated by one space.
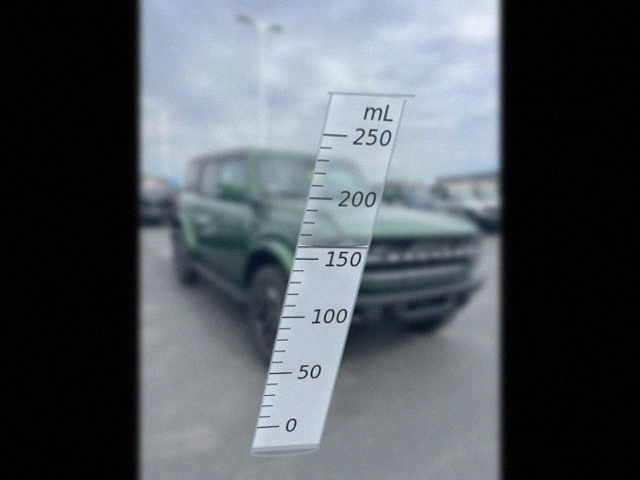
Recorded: 160 mL
